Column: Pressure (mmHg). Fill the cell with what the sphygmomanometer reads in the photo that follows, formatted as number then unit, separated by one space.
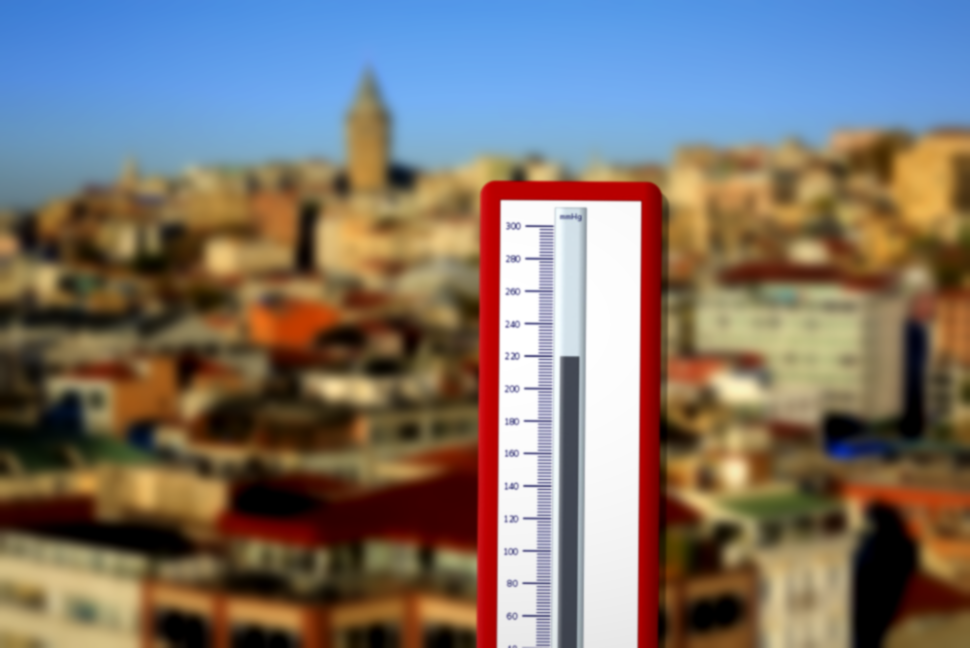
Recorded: 220 mmHg
